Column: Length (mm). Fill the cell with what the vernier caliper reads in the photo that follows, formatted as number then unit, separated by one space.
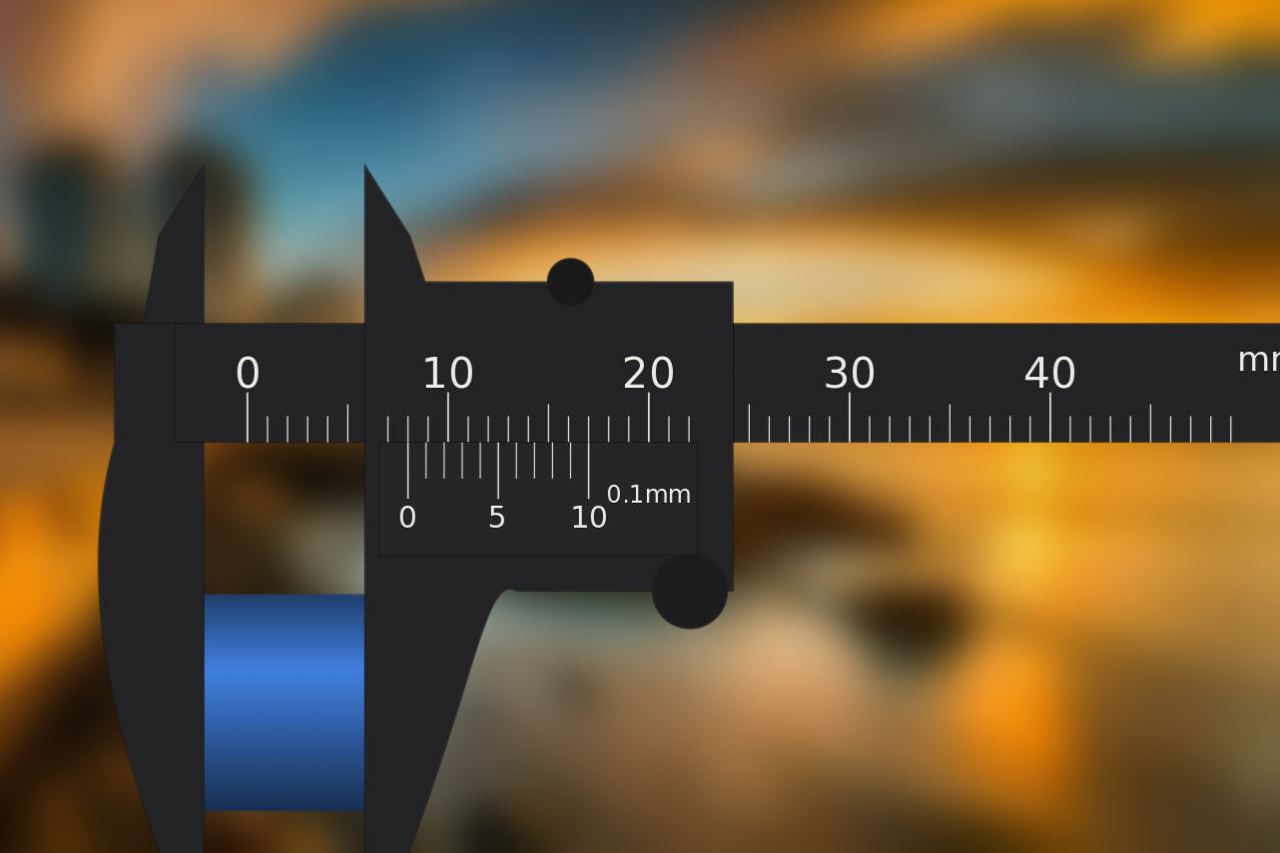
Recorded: 8.0 mm
